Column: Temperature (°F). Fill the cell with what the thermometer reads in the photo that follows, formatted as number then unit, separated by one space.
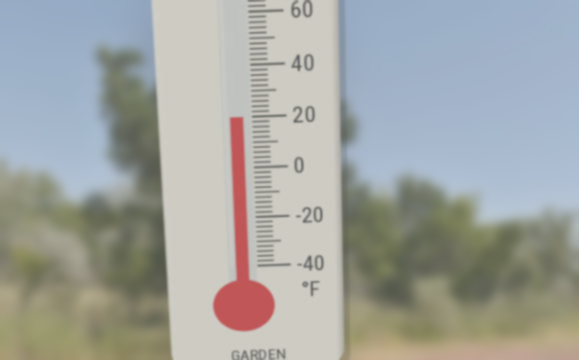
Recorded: 20 °F
